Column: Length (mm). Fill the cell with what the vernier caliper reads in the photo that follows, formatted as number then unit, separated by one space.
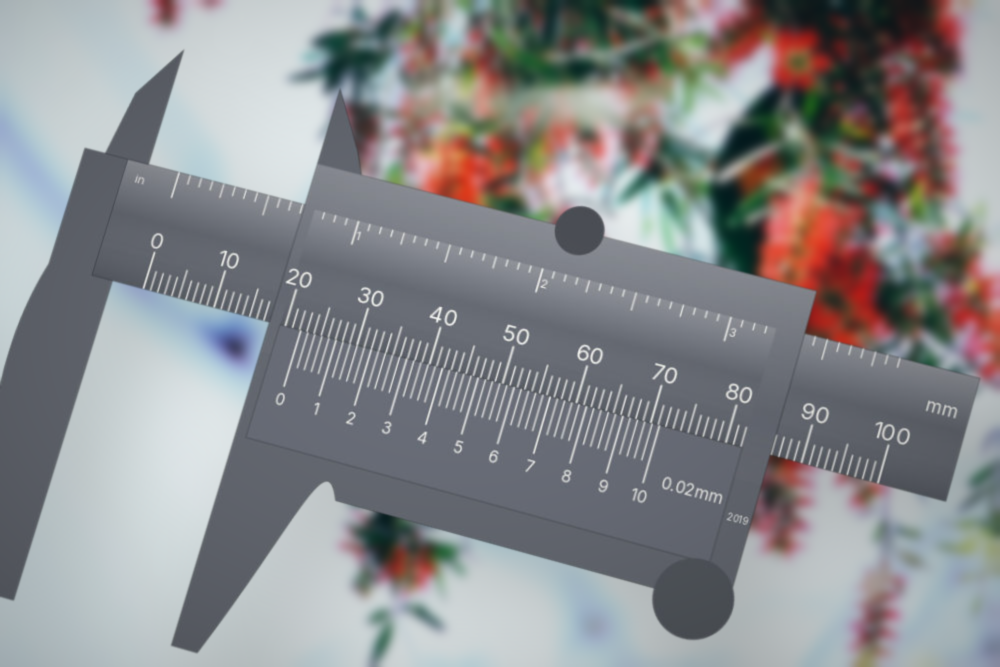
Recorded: 22.2 mm
